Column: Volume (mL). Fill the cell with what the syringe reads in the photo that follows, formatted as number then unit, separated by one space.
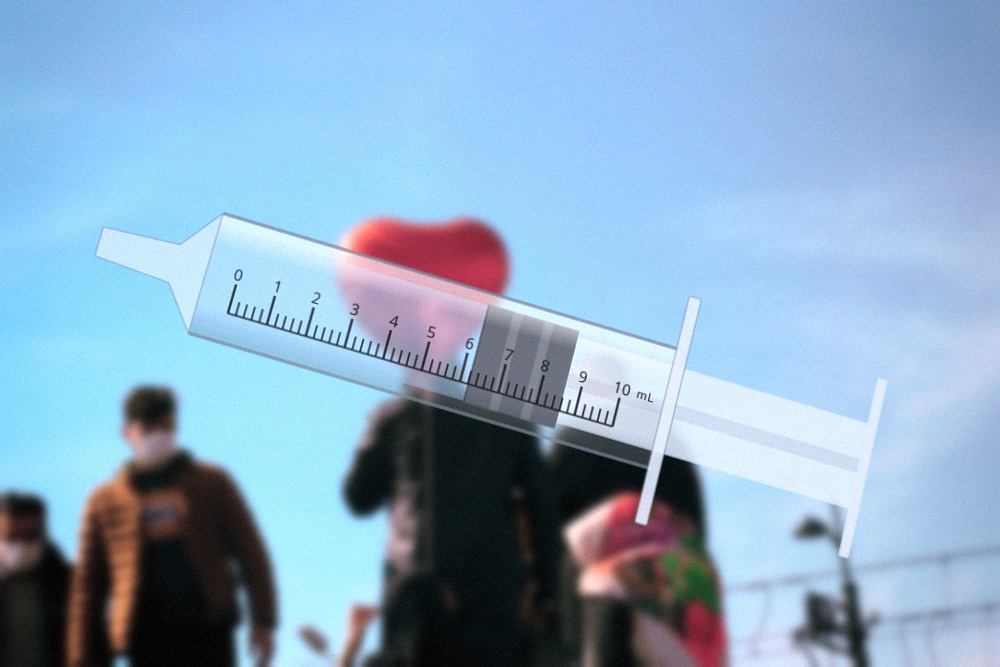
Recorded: 6.2 mL
